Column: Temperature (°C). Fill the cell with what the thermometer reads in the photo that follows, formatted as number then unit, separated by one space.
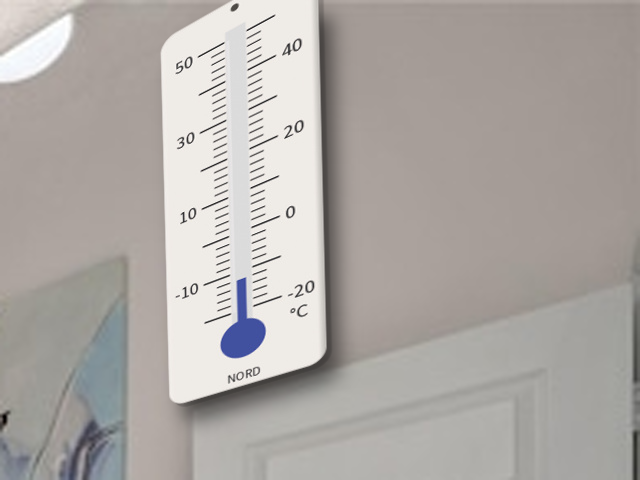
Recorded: -12 °C
